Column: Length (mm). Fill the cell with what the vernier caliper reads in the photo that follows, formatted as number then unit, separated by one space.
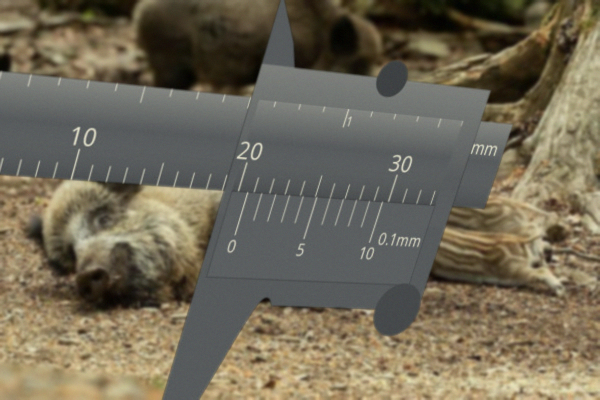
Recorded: 20.6 mm
